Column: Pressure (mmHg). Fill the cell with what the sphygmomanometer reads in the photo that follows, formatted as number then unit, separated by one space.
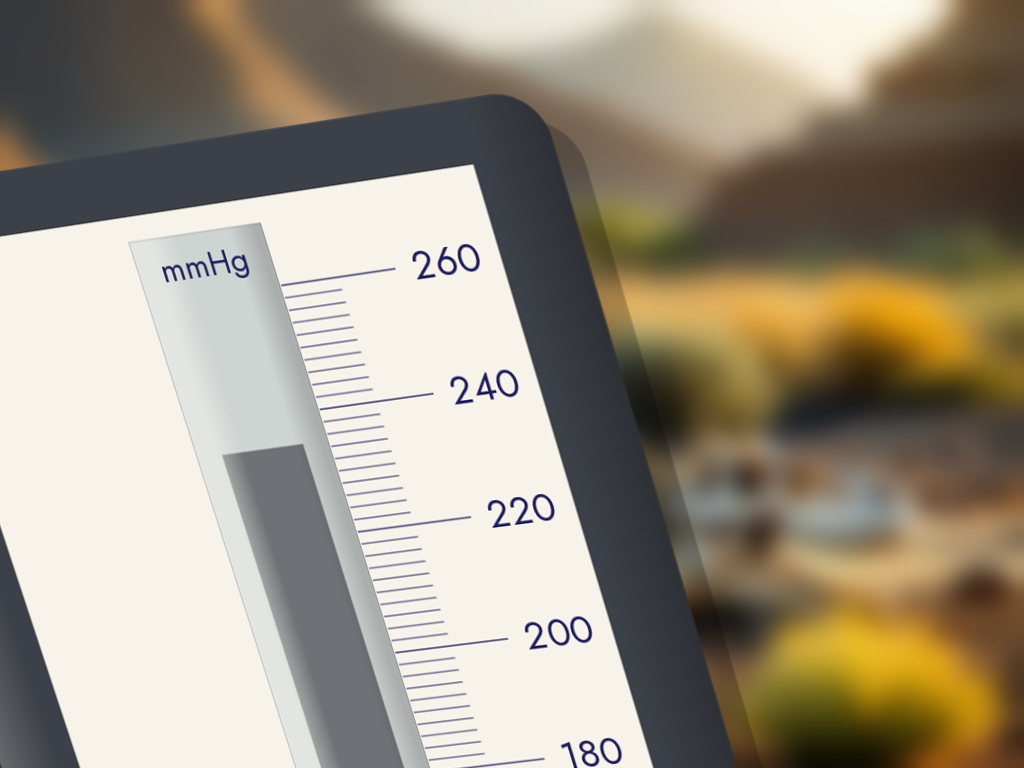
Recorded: 235 mmHg
